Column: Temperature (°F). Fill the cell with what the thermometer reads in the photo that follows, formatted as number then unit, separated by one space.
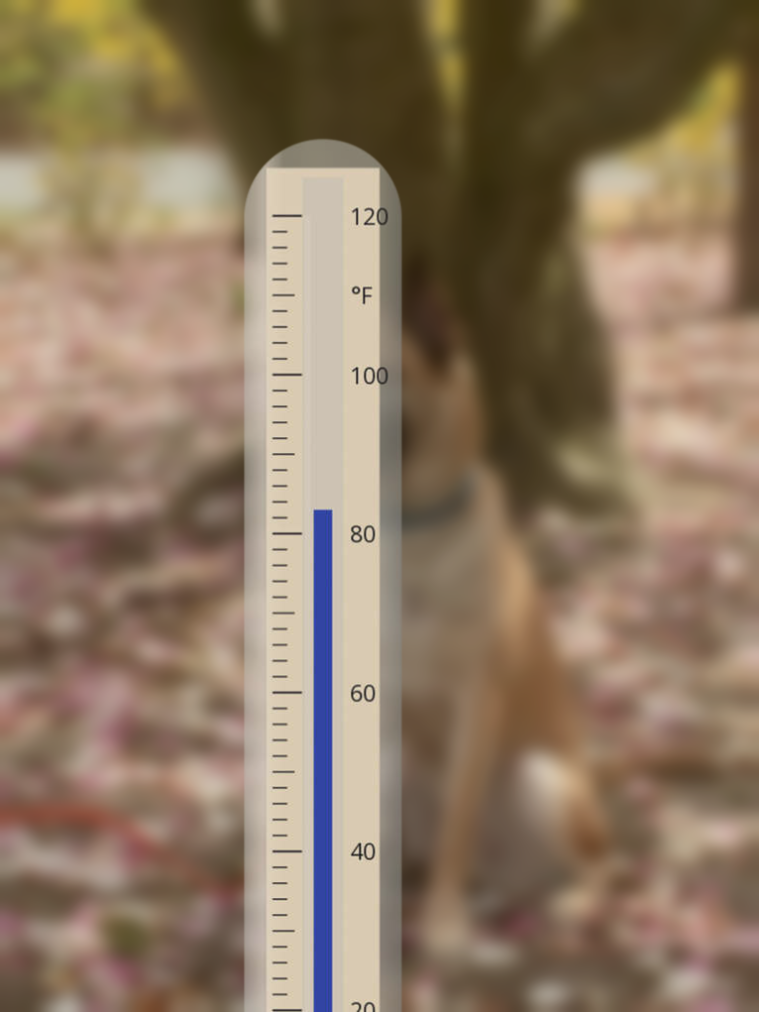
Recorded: 83 °F
